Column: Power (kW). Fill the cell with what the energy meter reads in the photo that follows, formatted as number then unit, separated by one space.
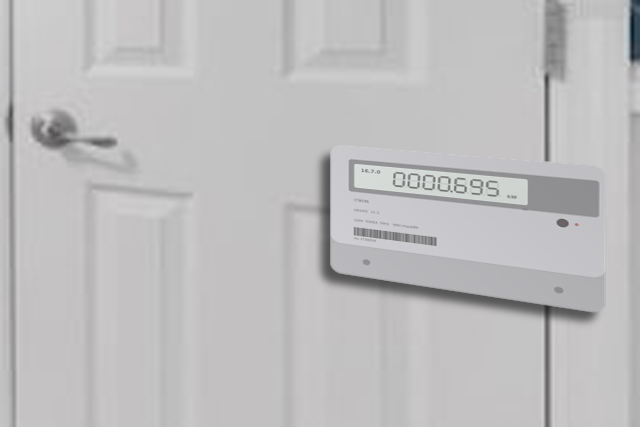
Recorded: 0.695 kW
